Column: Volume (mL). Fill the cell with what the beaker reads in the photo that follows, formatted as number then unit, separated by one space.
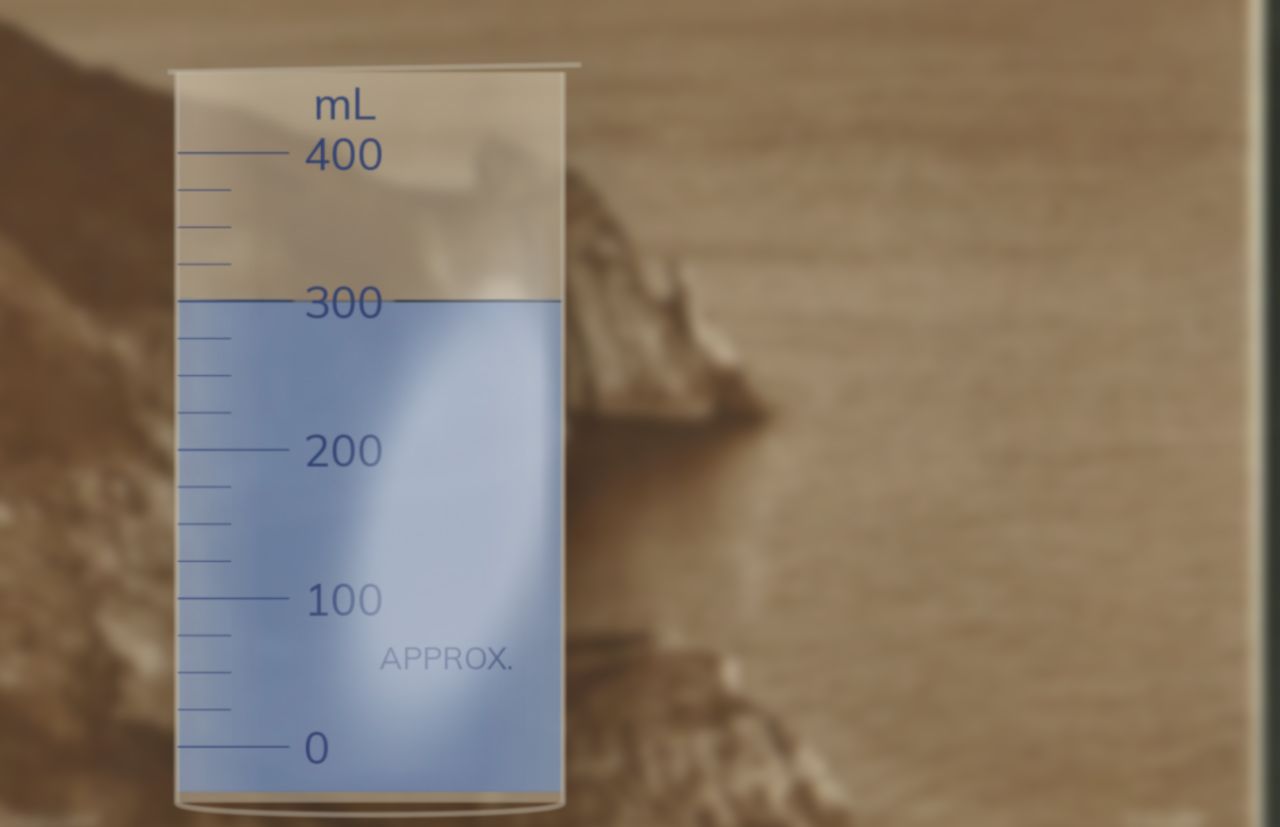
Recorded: 300 mL
